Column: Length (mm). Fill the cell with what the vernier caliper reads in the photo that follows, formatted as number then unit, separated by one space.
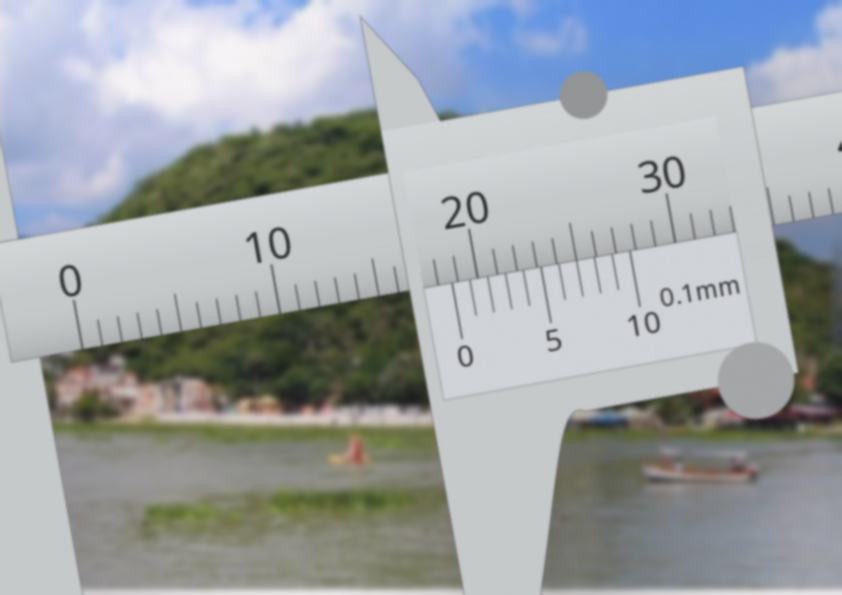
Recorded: 18.7 mm
